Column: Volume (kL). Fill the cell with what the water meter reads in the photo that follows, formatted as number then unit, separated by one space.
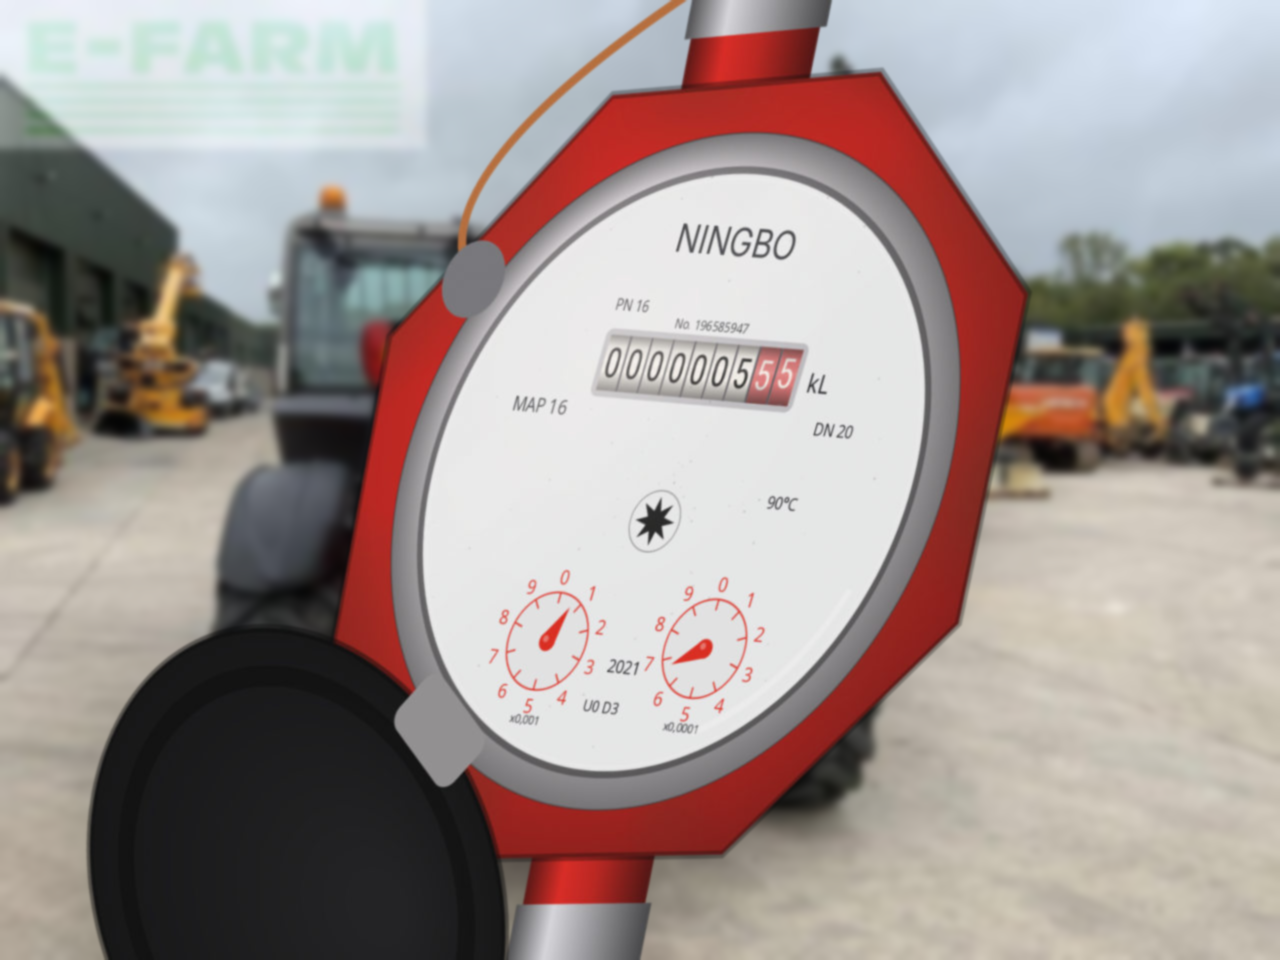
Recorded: 5.5506 kL
